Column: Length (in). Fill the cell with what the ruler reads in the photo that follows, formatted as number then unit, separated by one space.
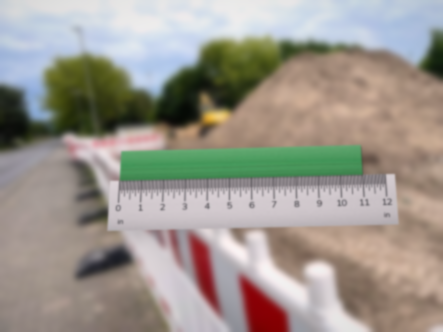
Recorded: 11 in
